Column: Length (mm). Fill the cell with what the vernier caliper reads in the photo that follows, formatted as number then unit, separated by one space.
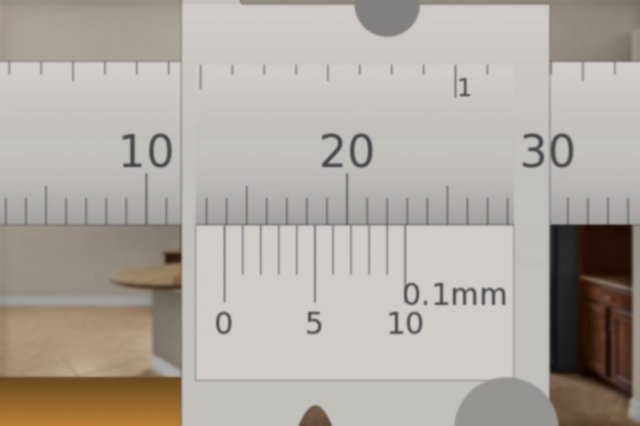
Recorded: 13.9 mm
